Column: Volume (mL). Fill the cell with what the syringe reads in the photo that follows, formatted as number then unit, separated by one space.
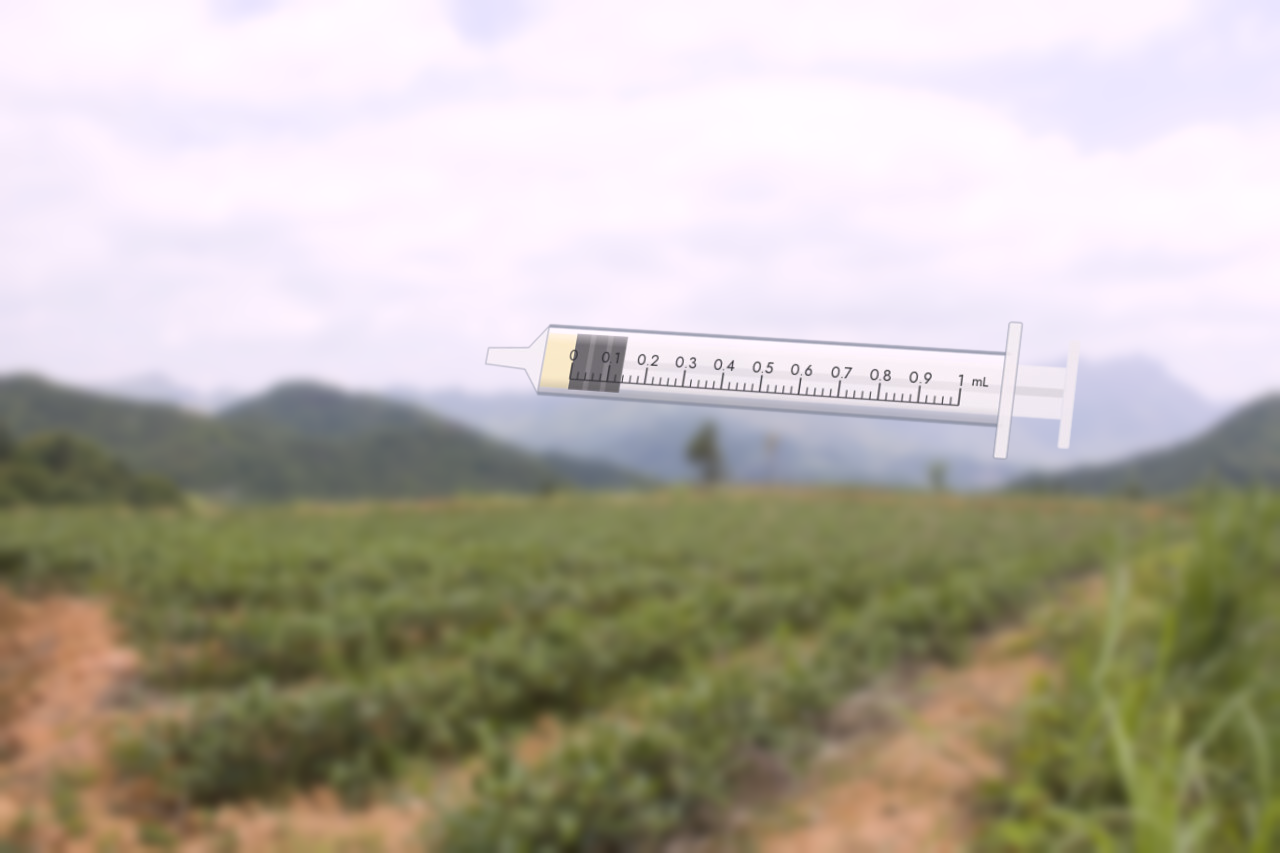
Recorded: 0 mL
